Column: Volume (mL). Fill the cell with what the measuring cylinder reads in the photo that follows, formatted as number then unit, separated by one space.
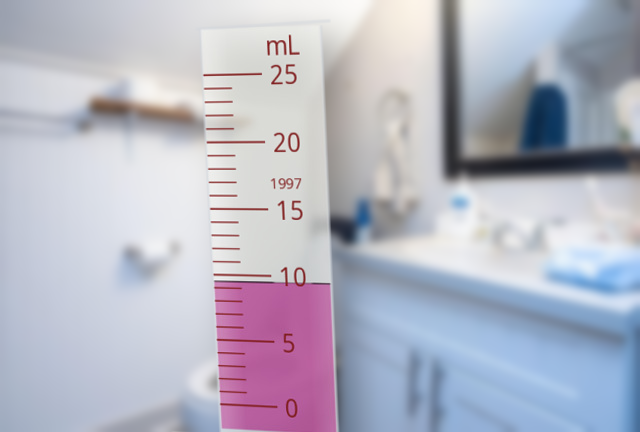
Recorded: 9.5 mL
